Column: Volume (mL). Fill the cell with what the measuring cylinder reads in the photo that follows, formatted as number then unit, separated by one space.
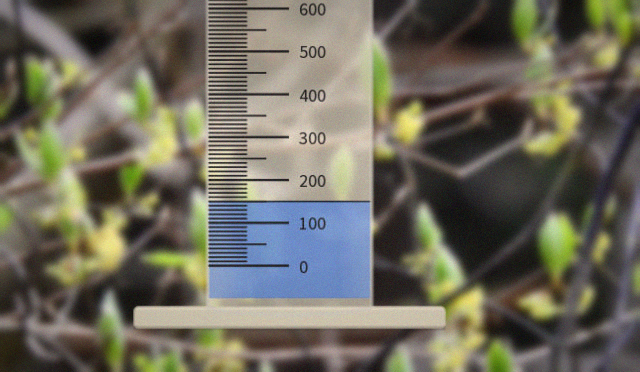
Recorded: 150 mL
